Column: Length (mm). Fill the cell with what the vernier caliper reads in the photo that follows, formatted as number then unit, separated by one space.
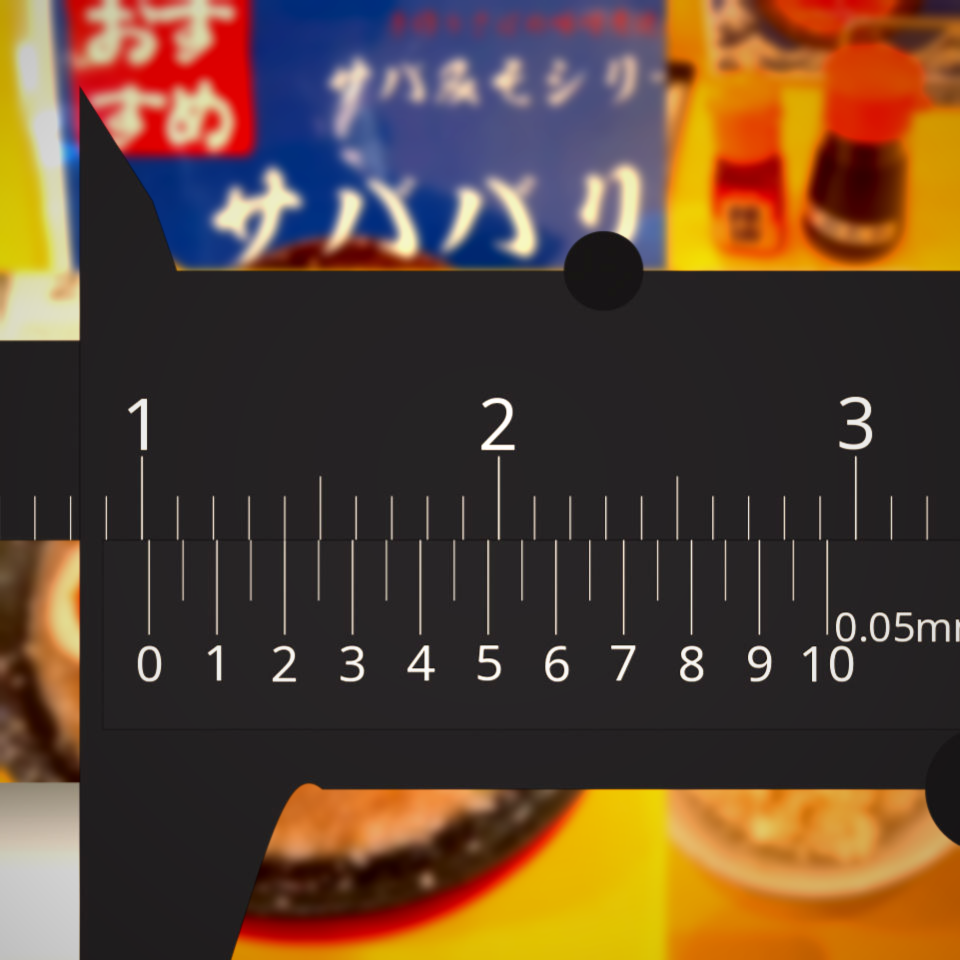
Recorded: 10.20 mm
